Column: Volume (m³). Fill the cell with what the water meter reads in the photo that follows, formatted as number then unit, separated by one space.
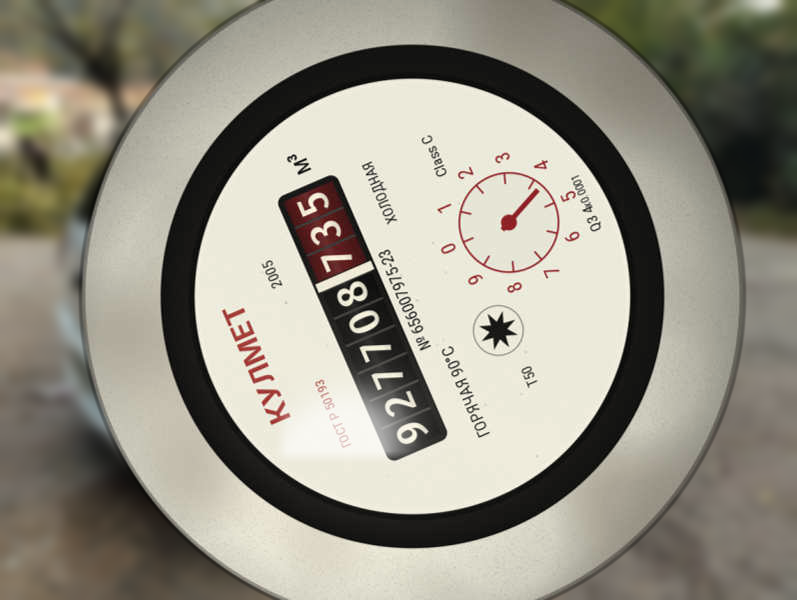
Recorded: 927708.7354 m³
